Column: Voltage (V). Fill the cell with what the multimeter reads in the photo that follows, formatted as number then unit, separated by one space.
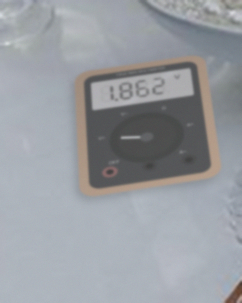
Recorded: 1.862 V
